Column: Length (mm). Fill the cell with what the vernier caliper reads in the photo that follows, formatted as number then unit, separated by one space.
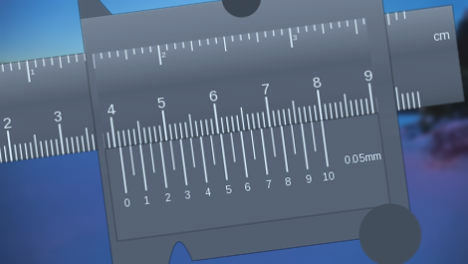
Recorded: 41.0 mm
